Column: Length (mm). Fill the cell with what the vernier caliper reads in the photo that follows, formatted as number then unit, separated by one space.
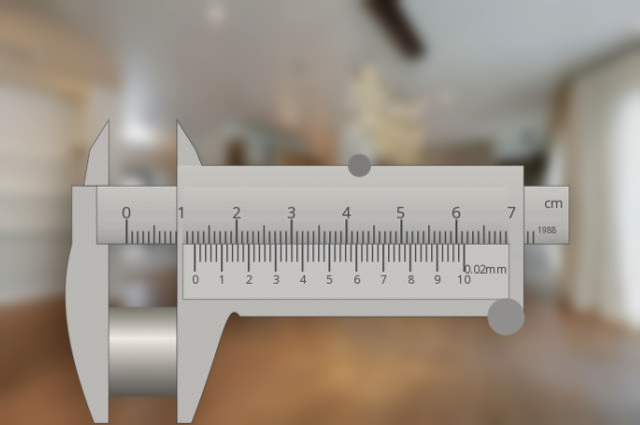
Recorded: 12.4 mm
